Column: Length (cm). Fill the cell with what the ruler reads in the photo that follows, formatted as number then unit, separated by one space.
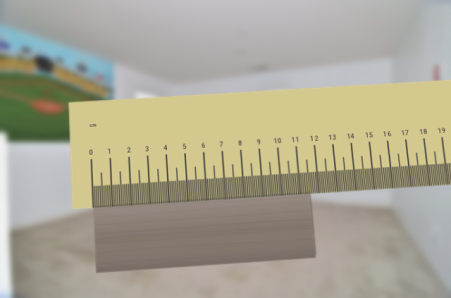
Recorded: 11.5 cm
